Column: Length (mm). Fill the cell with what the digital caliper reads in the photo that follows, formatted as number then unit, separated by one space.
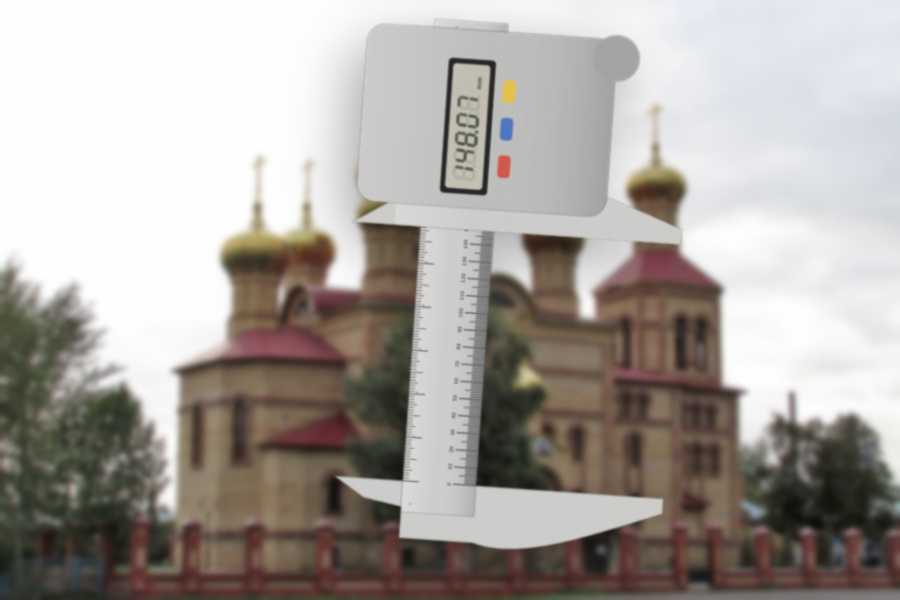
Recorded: 148.07 mm
